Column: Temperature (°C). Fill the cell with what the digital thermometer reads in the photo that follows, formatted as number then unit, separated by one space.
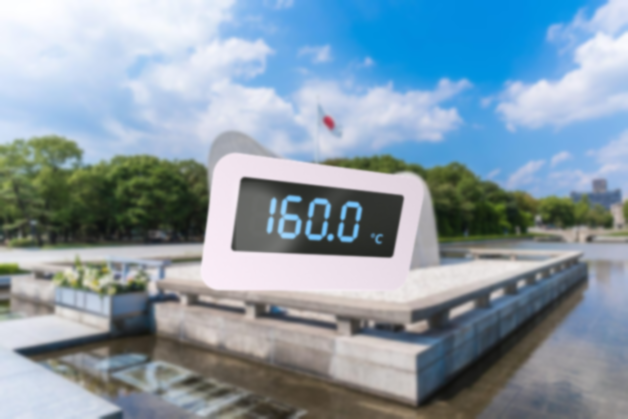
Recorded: 160.0 °C
